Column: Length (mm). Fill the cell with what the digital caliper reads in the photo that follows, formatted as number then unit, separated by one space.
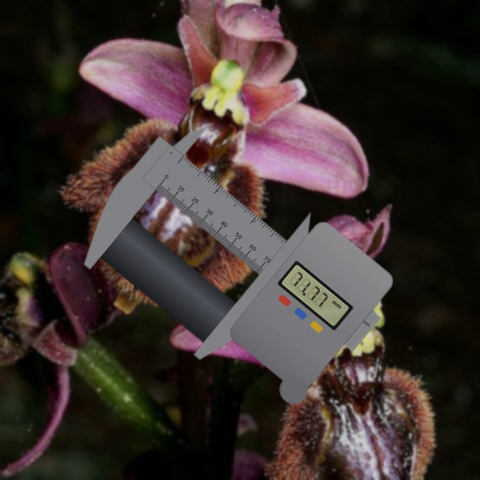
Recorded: 71.77 mm
